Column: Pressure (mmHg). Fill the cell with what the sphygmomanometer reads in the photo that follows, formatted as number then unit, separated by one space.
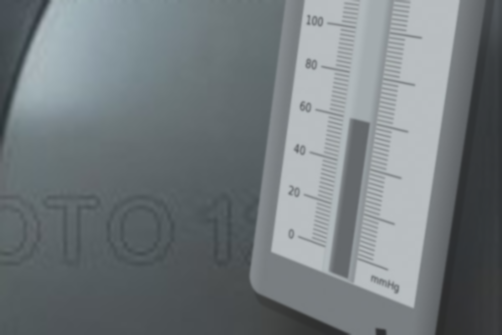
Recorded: 60 mmHg
